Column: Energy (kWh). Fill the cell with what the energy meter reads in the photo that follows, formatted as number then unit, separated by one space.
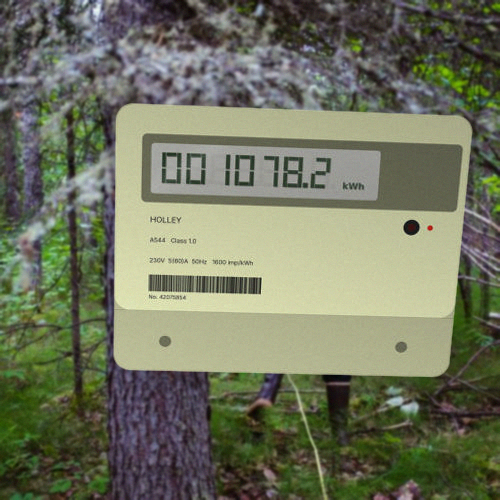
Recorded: 1078.2 kWh
